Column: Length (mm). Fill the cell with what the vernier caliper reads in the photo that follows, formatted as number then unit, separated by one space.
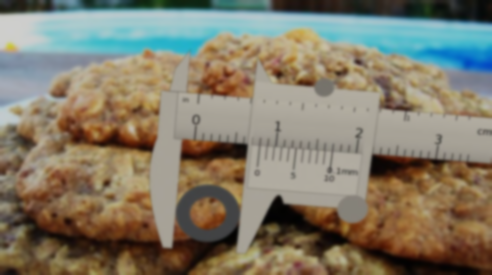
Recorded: 8.0 mm
